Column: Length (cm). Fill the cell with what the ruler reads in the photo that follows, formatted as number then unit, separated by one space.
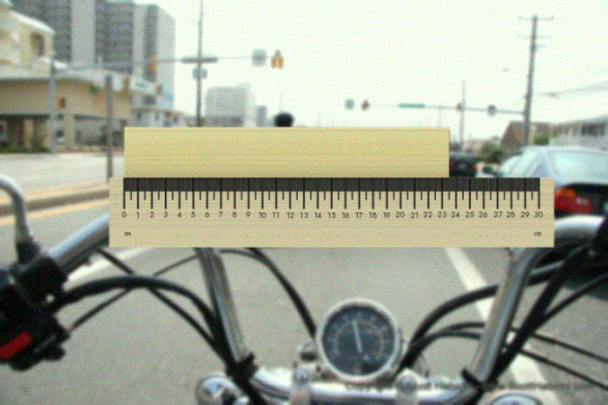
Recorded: 23.5 cm
